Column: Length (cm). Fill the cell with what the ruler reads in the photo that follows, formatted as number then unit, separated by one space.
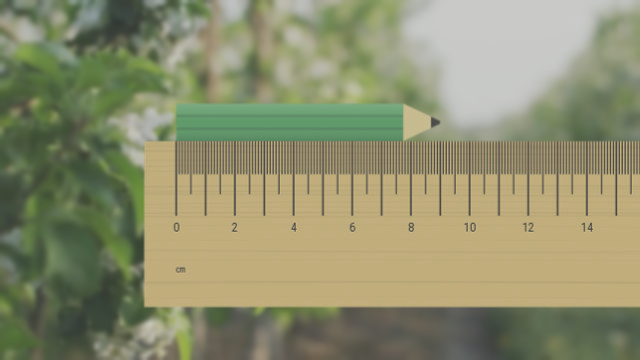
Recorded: 9 cm
